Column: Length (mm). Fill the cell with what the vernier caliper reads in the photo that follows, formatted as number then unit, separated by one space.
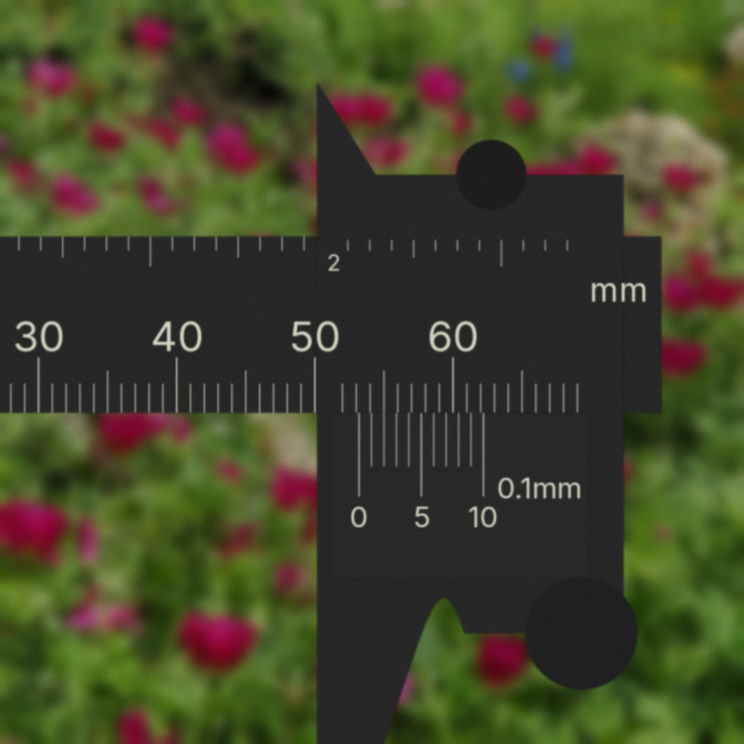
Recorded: 53.2 mm
